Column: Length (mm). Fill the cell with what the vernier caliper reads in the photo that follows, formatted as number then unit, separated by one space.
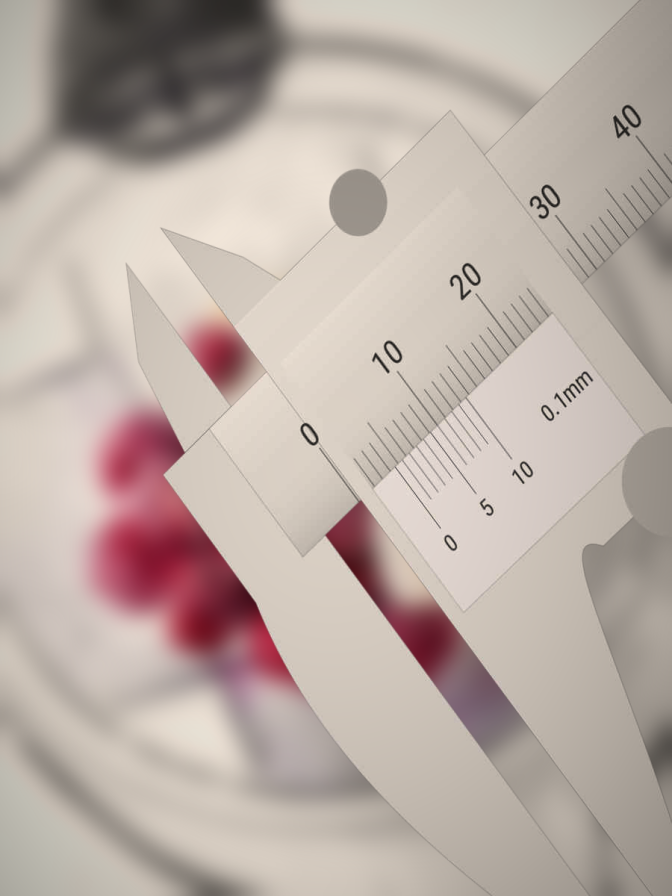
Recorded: 4.6 mm
